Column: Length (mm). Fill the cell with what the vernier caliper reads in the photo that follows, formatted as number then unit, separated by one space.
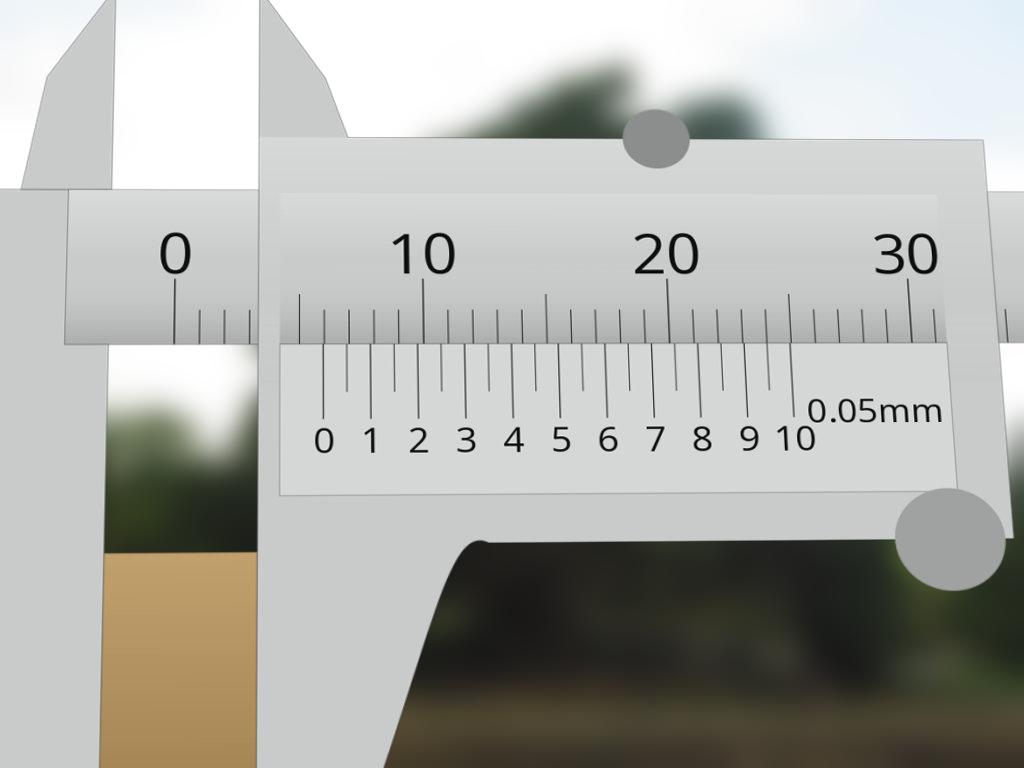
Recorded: 5.95 mm
